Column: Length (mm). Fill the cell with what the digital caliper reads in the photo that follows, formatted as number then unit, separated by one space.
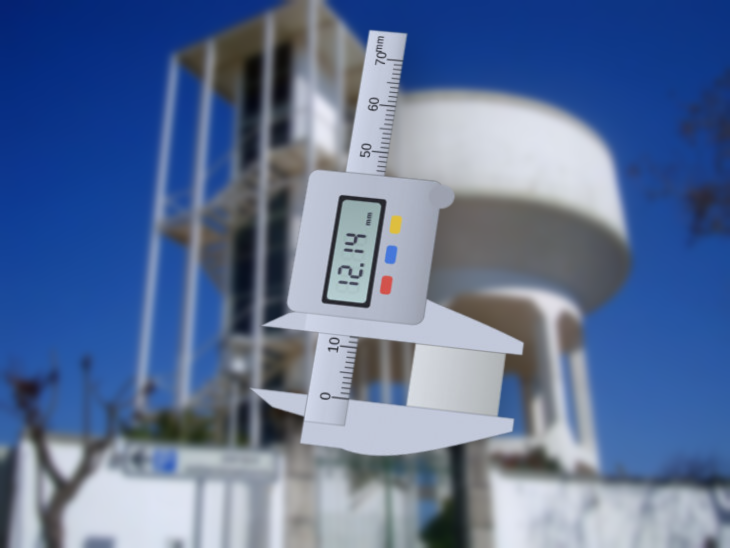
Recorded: 12.14 mm
